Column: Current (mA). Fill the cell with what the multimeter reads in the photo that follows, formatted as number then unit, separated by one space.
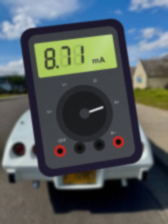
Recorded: 8.71 mA
